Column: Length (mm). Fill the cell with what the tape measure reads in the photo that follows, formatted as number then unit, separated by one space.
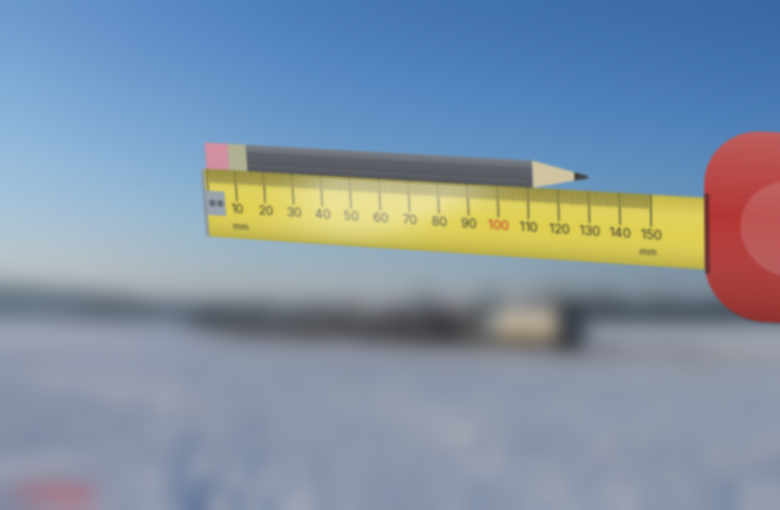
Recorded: 130 mm
